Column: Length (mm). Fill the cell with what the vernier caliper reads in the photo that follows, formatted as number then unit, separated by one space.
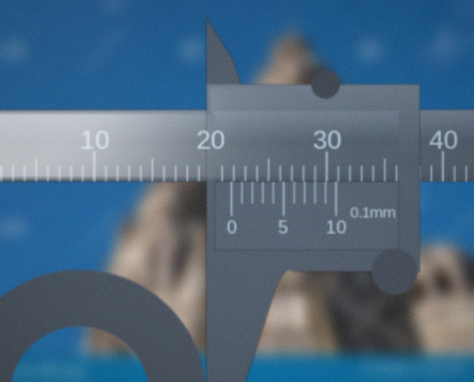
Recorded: 21.8 mm
